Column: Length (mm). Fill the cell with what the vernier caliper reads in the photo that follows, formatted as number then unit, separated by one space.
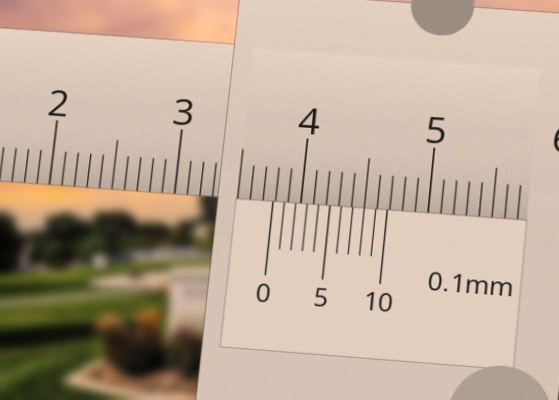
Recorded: 37.8 mm
